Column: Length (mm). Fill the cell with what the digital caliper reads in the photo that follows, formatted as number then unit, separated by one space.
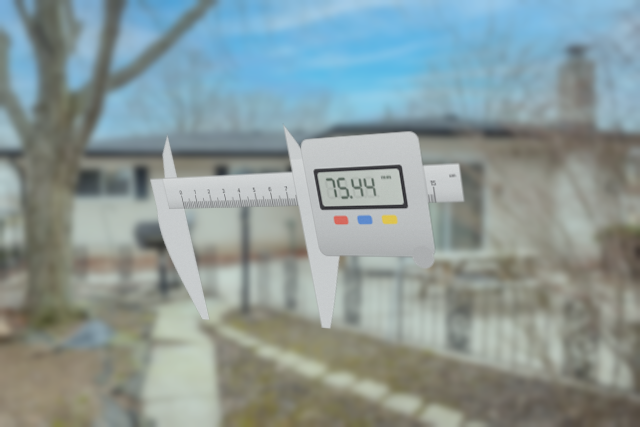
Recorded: 75.44 mm
